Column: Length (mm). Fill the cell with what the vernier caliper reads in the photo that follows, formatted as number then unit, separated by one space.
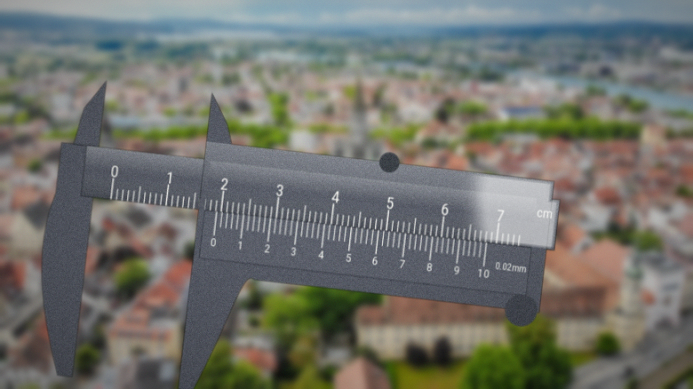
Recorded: 19.2 mm
